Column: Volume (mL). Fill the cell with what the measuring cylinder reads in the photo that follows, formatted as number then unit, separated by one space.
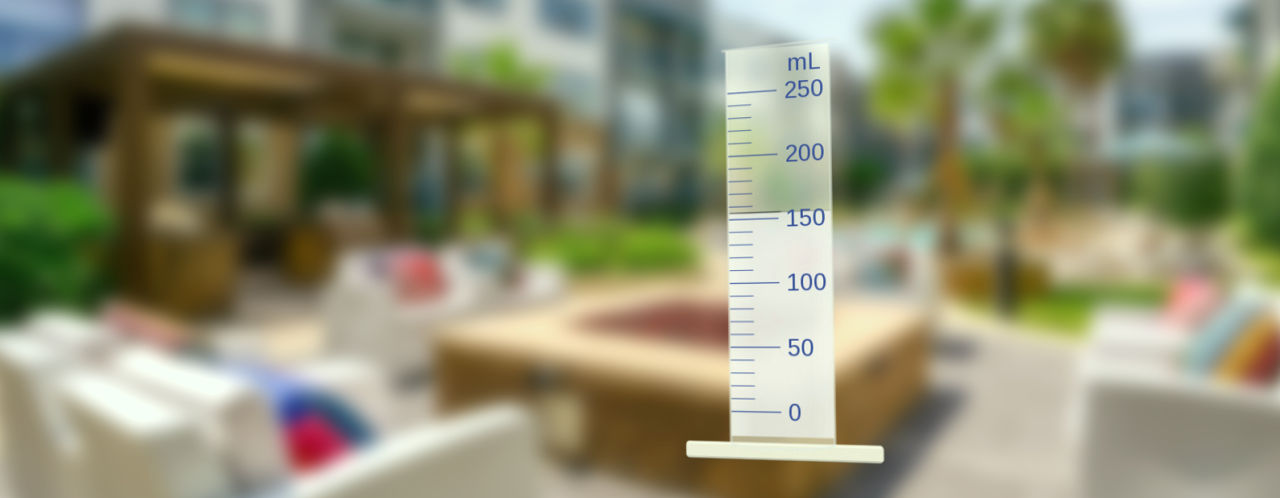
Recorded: 155 mL
